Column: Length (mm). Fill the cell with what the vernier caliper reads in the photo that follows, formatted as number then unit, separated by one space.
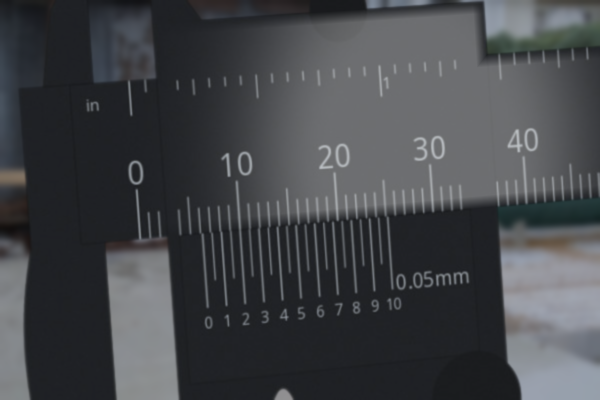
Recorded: 6.2 mm
